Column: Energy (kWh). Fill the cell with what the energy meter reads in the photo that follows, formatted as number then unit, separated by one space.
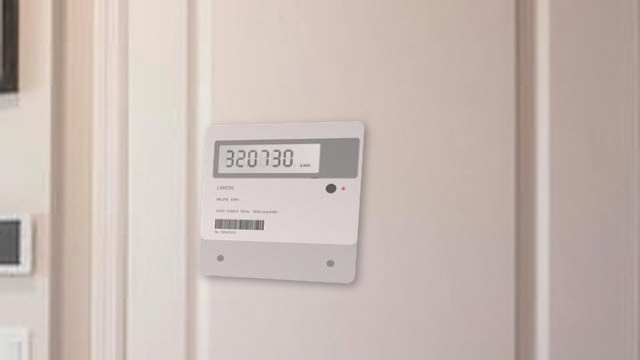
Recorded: 320730 kWh
